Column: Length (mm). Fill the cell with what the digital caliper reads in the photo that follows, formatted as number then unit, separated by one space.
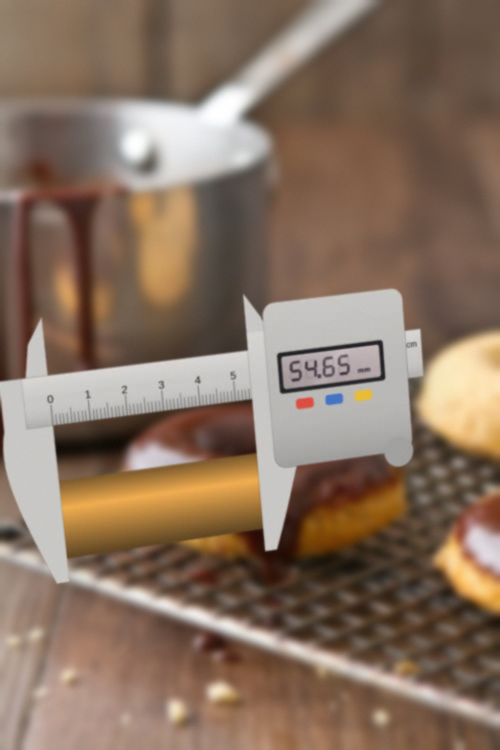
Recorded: 54.65 mm
